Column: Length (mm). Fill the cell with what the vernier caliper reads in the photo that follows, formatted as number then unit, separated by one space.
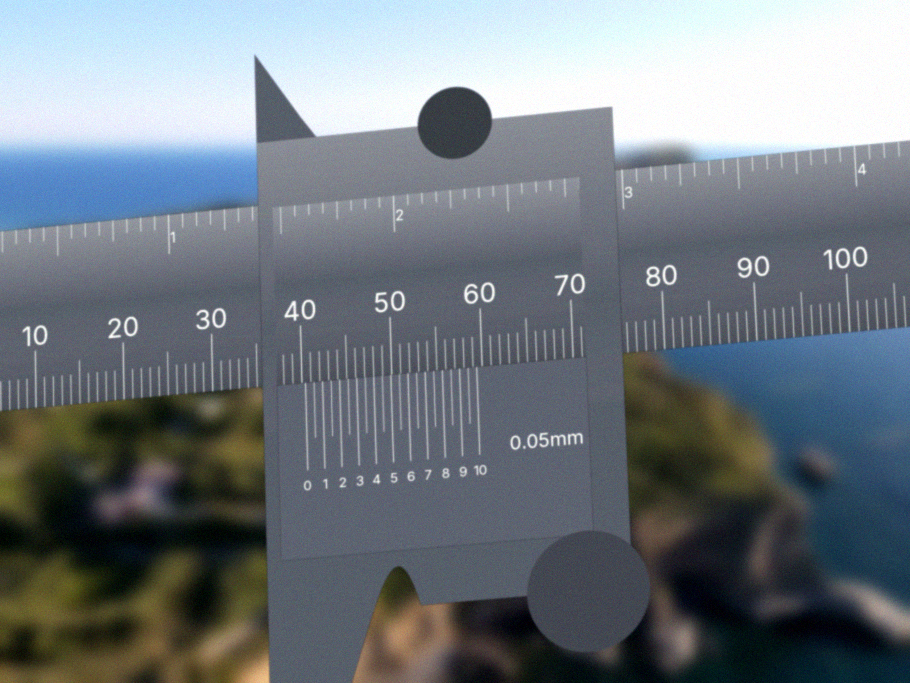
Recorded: 40.4 mm
